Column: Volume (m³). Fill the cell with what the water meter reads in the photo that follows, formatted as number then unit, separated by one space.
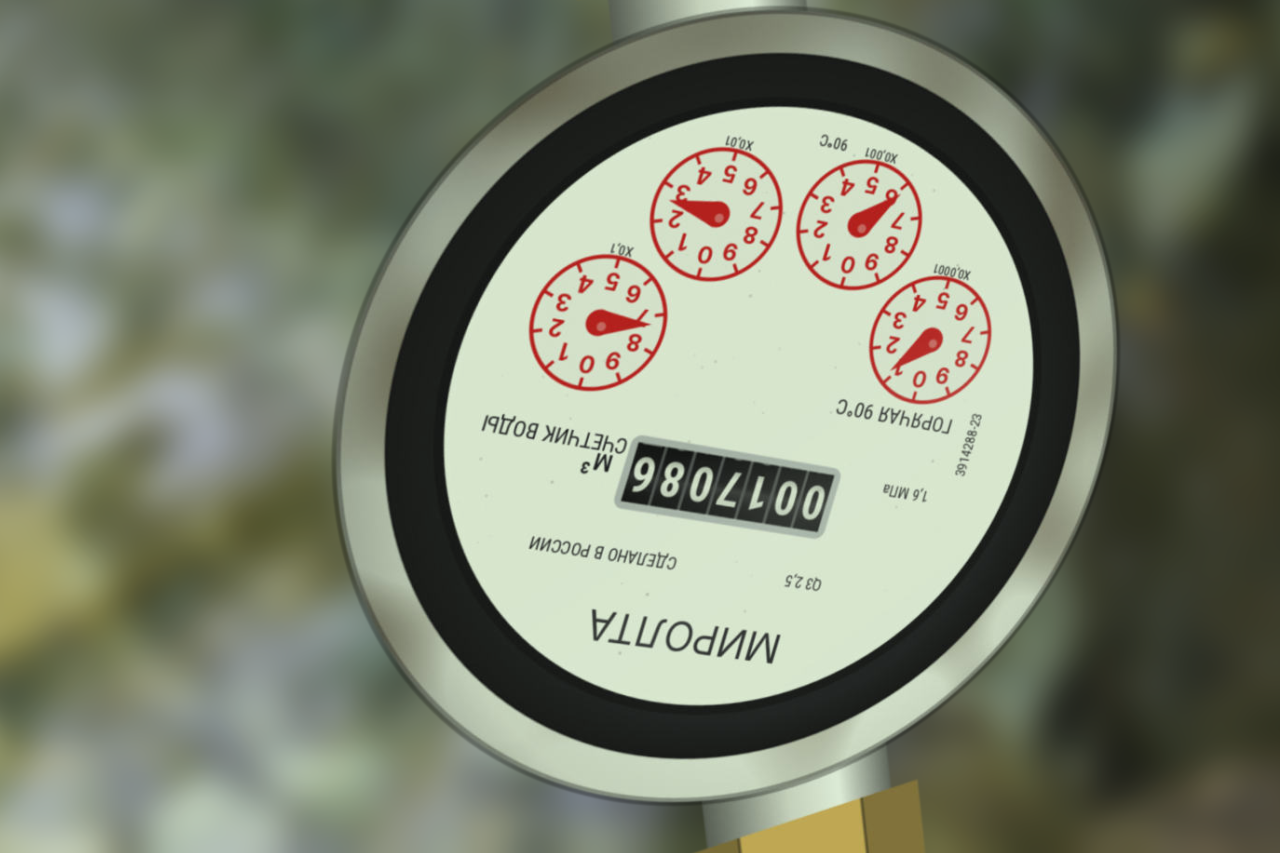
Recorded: 17086.7261 m³
